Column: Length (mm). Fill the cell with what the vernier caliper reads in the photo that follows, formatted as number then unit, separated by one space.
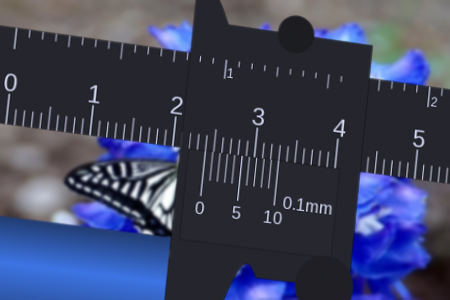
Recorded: 24.0 mm
